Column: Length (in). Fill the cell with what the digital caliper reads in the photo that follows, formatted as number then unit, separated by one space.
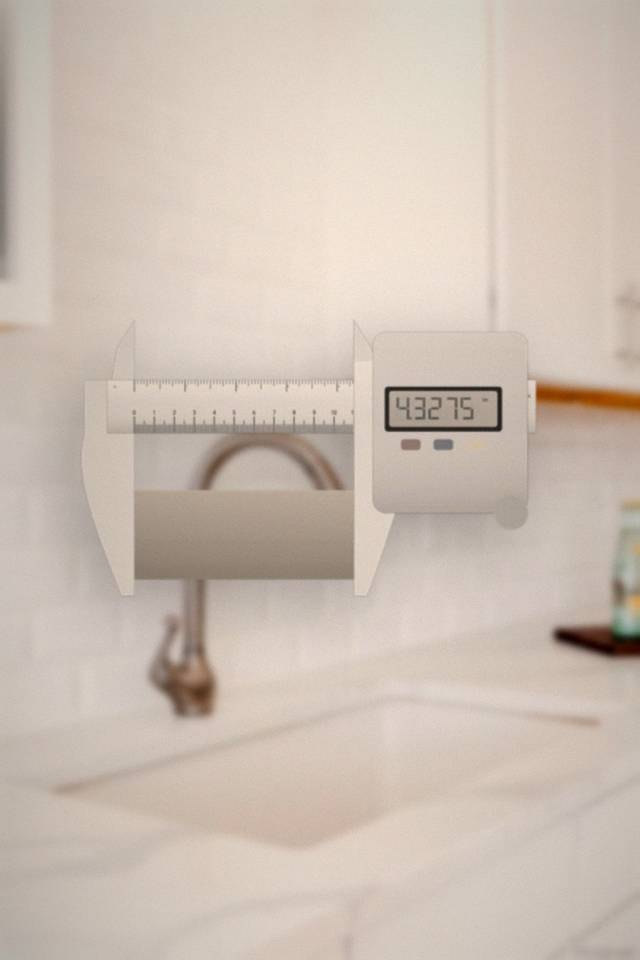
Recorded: 4.3275 in
